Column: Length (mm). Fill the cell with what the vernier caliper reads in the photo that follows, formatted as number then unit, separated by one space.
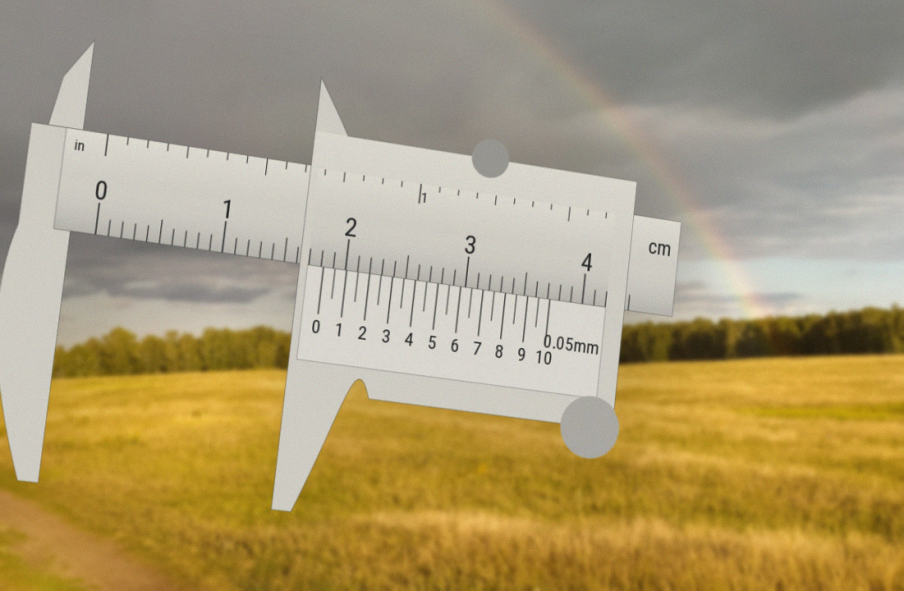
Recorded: 18.2 mm
